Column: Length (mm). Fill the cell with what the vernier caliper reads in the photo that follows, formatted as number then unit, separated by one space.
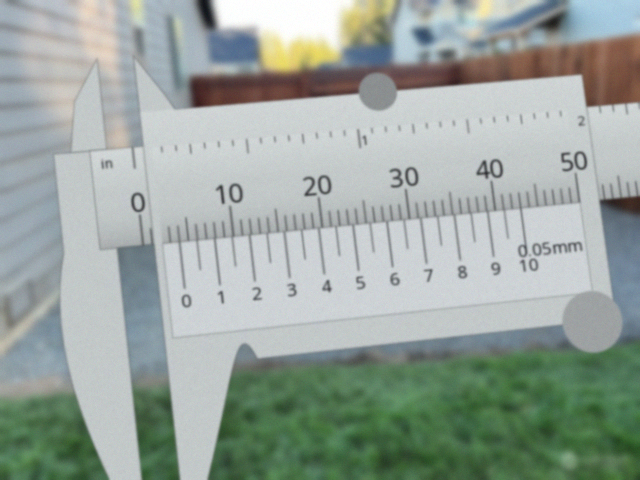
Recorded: 4.0 mm
